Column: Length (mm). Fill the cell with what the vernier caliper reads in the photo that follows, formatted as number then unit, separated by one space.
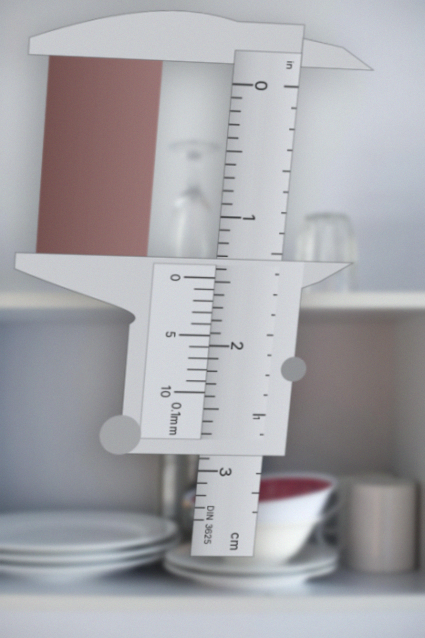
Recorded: 14.7 mm
